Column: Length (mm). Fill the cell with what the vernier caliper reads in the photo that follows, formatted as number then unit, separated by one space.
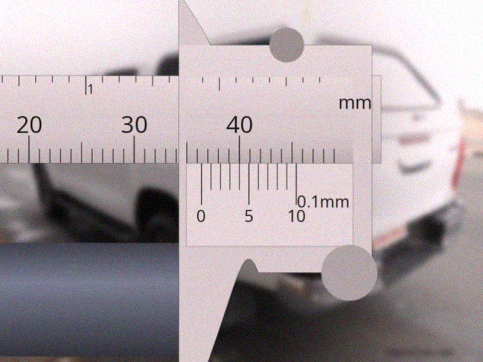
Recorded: 36.4 mm
